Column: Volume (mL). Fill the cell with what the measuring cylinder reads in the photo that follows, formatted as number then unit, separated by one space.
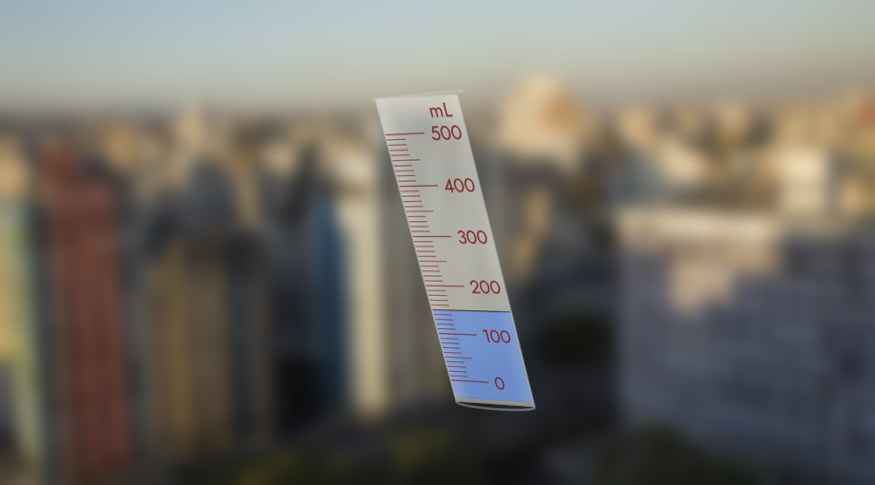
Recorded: 150 mL
